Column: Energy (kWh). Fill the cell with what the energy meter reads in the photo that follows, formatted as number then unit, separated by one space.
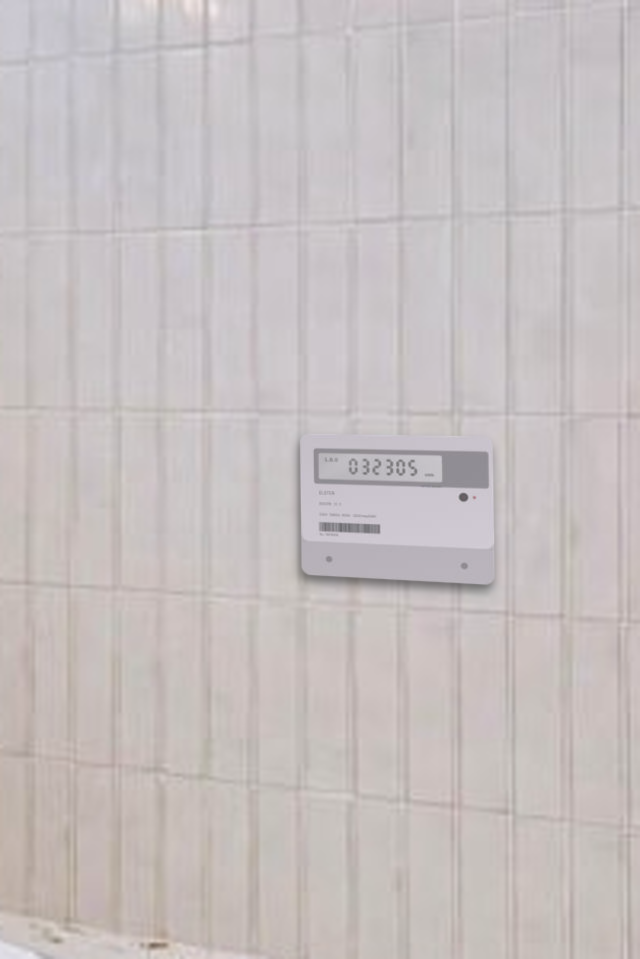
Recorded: 32305 kWh
